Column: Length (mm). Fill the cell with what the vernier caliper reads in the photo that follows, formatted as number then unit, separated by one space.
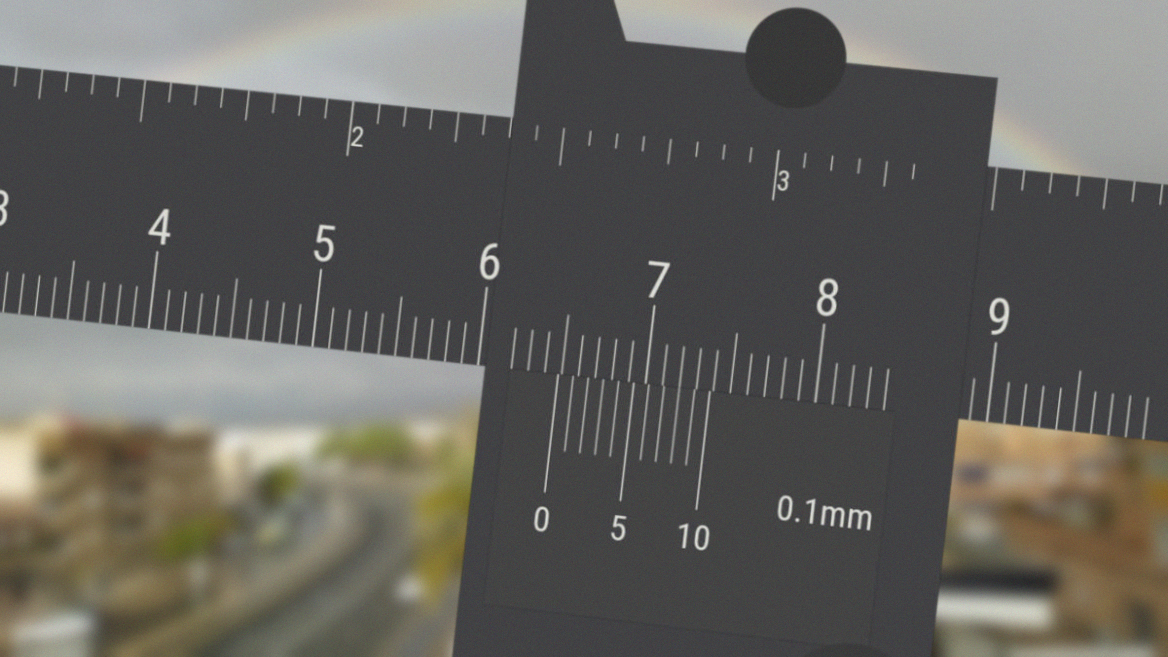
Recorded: 64.8 mm
